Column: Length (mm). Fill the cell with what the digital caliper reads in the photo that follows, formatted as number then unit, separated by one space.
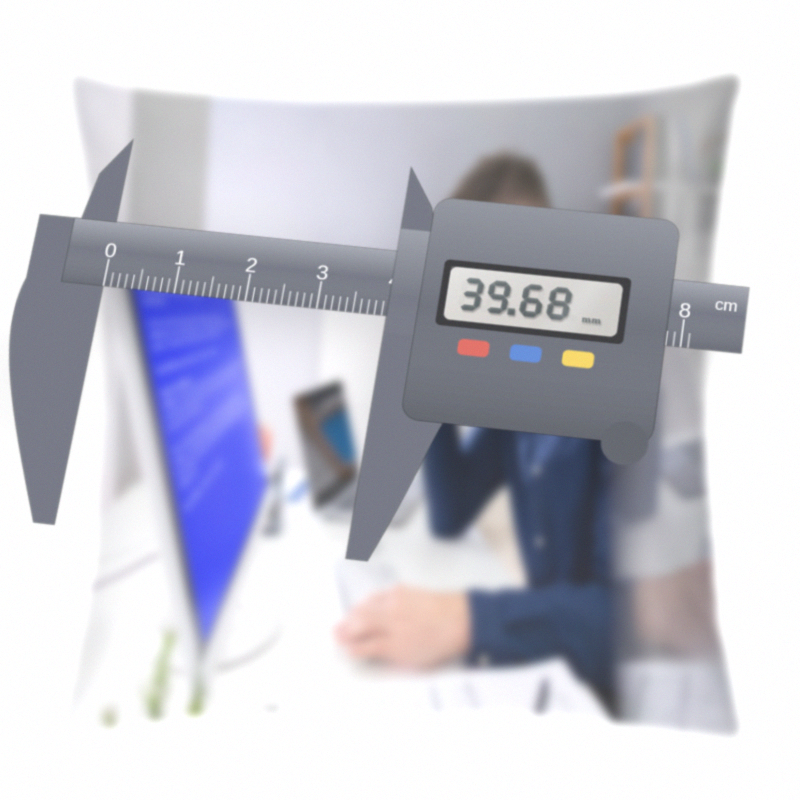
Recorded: 39.68 mm
